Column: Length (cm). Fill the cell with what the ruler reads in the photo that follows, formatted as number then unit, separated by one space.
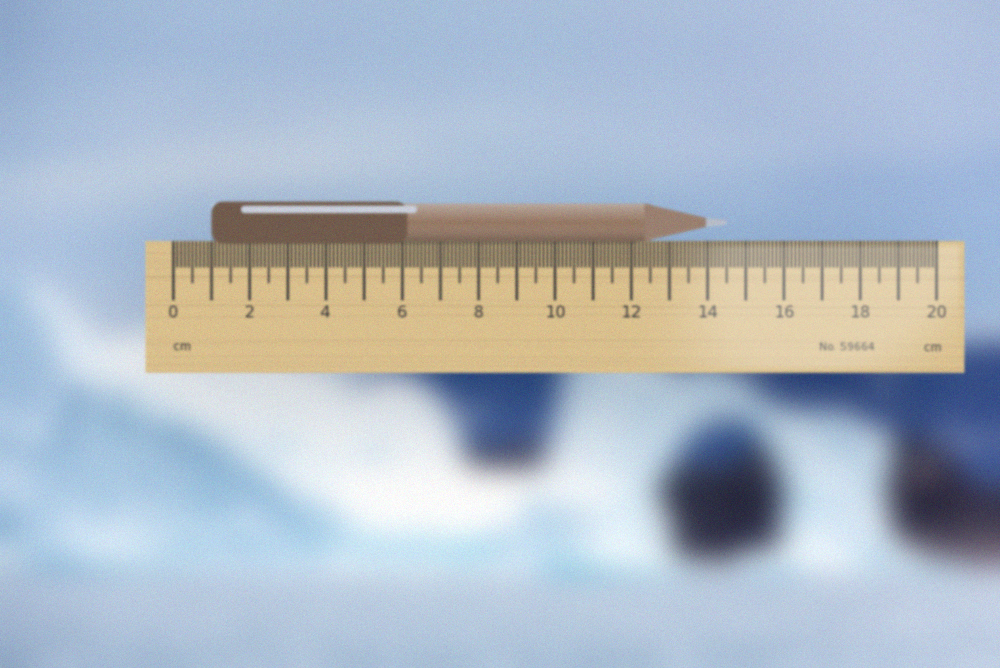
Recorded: 13.5 cm
